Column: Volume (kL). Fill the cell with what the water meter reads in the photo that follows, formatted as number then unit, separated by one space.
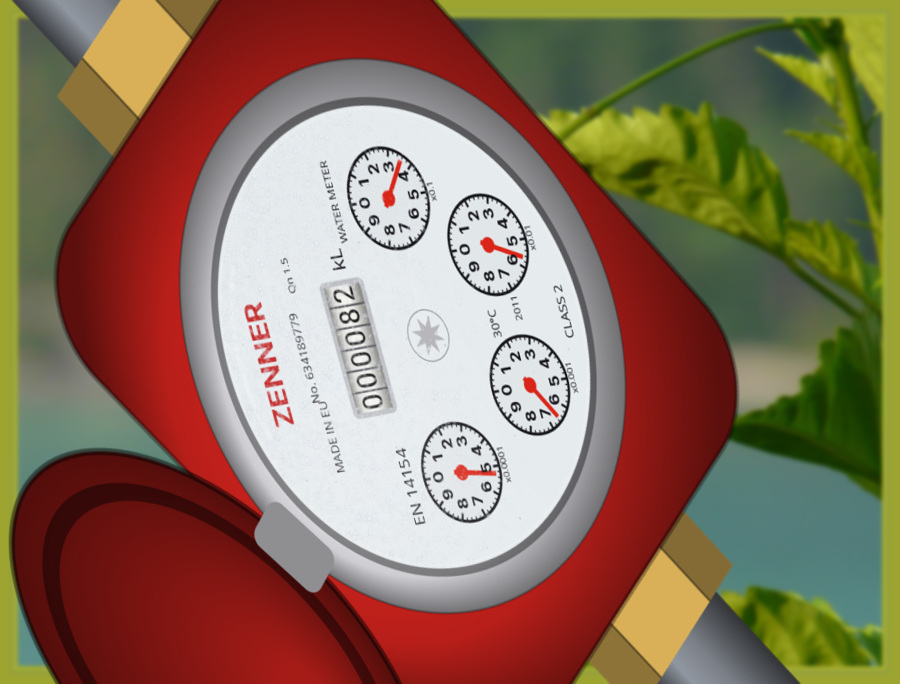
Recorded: 82.3565 kL
